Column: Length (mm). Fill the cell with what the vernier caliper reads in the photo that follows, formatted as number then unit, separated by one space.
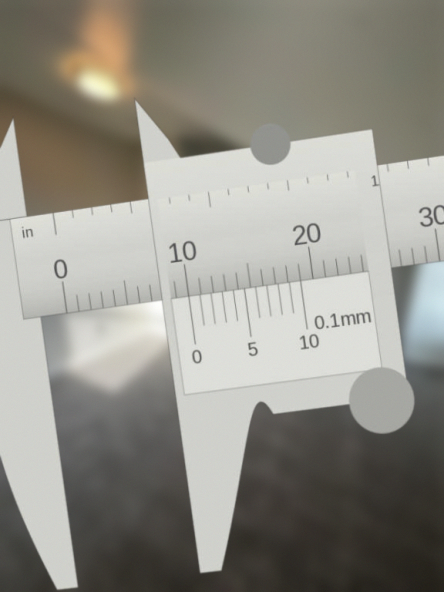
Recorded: 10.0 mm
